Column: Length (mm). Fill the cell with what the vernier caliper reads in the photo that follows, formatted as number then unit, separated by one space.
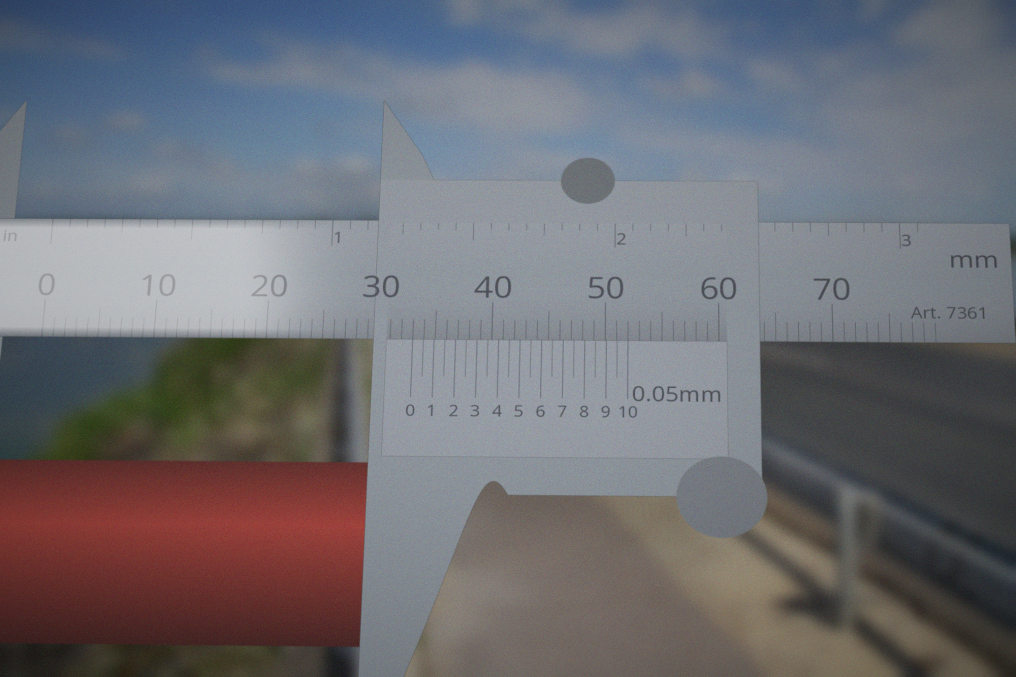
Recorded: 33.0 mm
